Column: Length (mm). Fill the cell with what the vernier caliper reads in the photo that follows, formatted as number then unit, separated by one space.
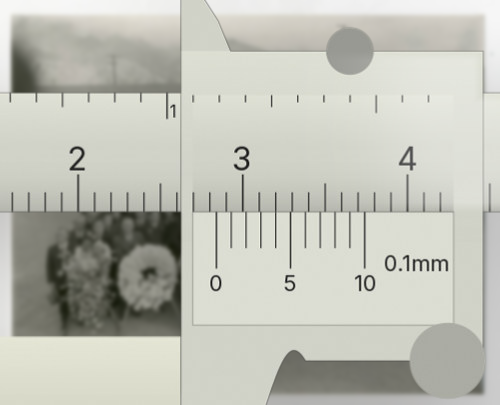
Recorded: 28.4 mm
